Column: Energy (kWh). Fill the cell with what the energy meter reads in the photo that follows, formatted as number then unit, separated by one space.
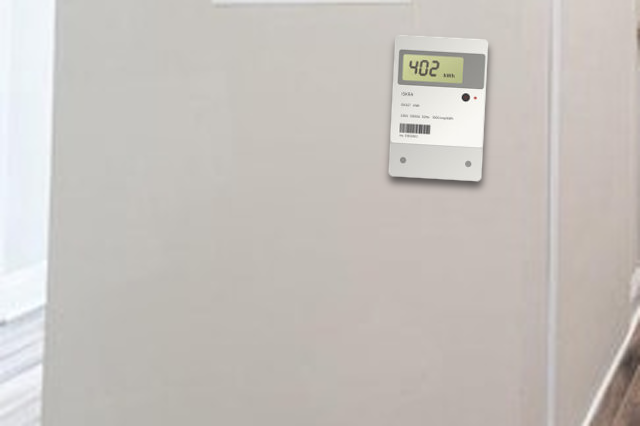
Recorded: 402 kWh
